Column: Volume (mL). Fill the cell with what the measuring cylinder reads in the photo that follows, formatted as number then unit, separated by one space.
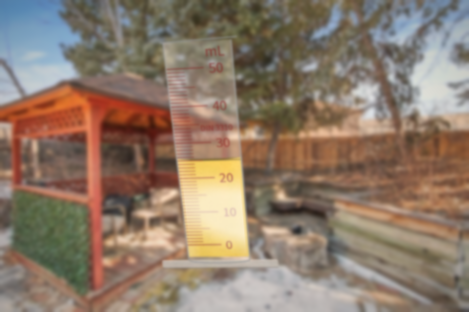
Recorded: 25 mL
